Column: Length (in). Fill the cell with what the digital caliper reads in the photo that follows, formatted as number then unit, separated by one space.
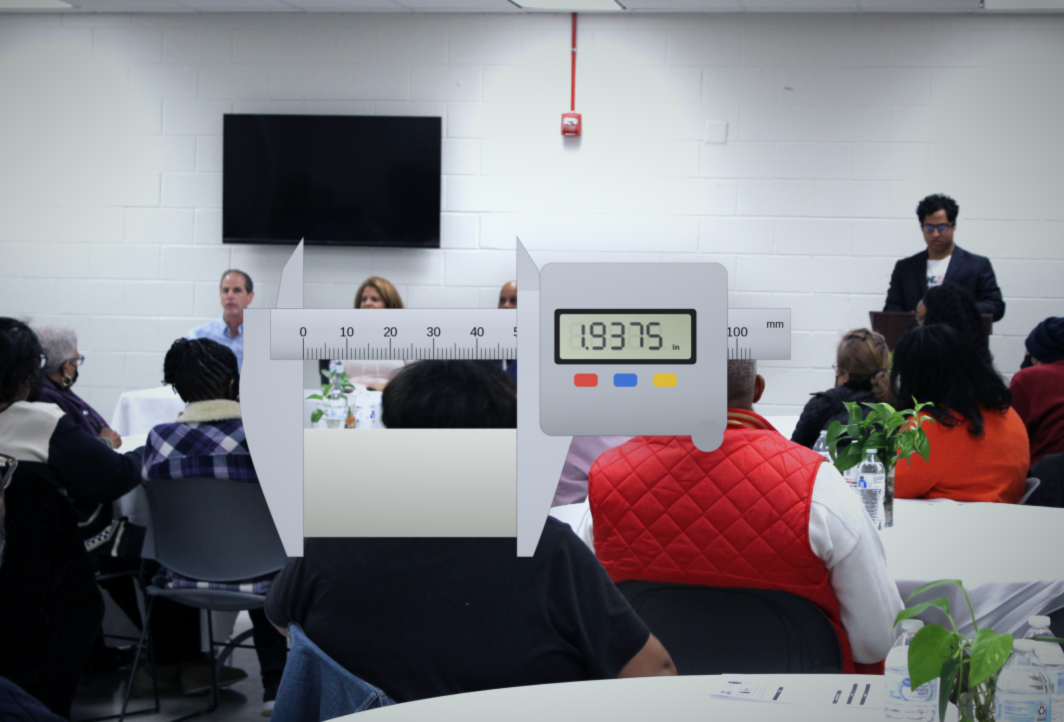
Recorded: 1.9375 in
